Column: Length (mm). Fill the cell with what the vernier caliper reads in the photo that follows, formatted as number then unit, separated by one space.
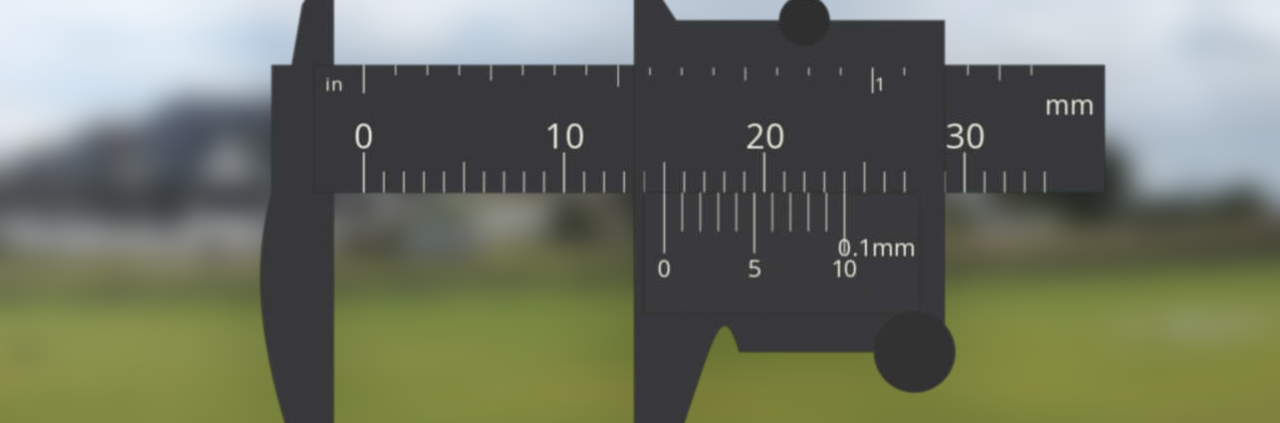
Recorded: 15.0 mm
